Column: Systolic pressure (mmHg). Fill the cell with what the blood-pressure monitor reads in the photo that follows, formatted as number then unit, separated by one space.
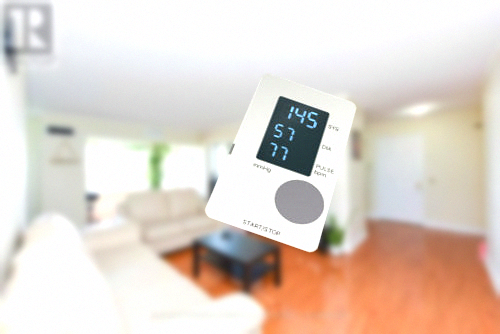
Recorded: 145 mmHg
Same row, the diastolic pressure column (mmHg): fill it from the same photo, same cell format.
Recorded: 57 mmHg
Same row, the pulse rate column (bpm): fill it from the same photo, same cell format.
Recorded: 77 bpm
